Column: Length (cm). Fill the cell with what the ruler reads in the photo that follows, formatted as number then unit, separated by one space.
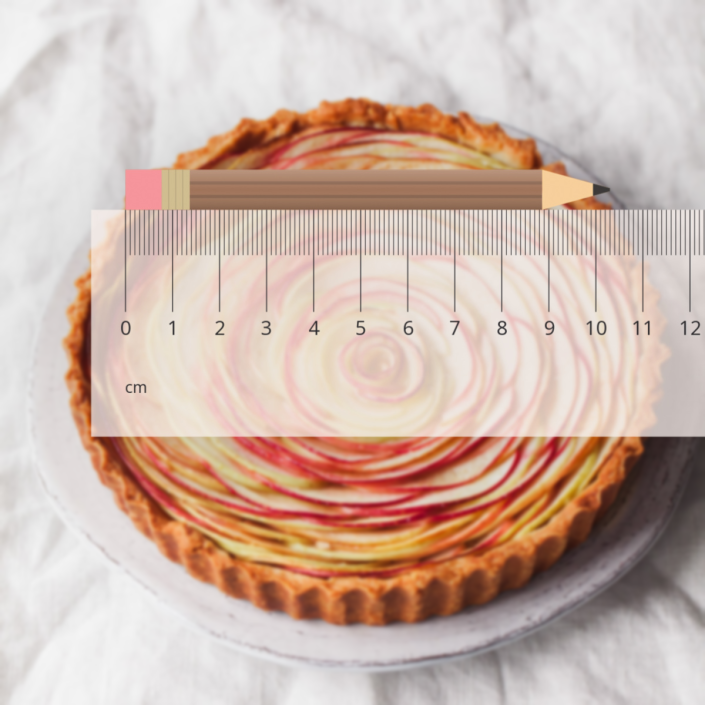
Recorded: 10.3 cm
